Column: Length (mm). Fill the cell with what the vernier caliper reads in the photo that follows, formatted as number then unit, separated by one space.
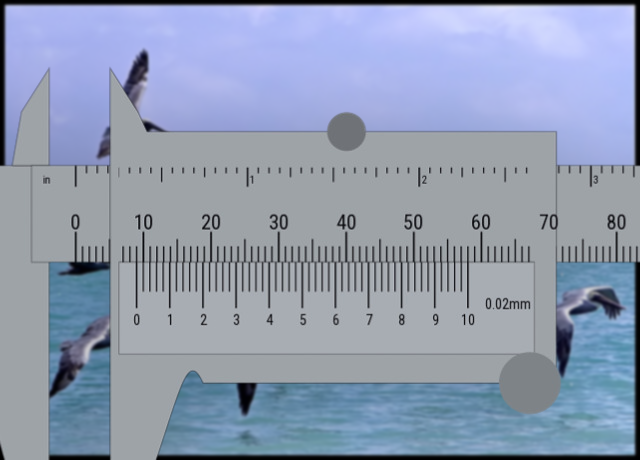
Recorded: 9.0 mm
